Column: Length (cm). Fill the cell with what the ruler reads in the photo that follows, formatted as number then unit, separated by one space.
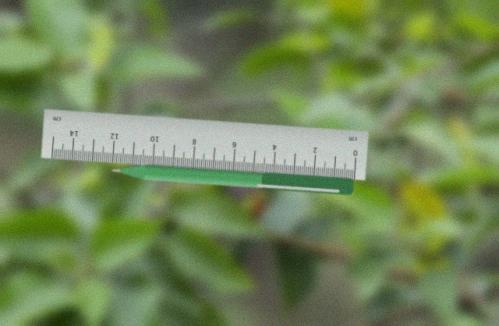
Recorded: 12 cm
